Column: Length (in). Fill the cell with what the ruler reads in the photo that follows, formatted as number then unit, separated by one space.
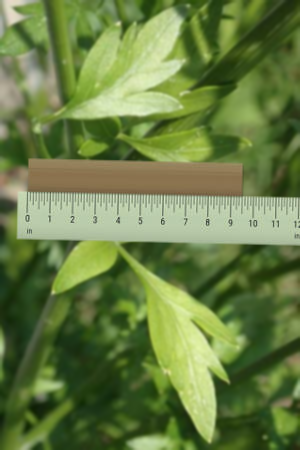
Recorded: 9.5 in
